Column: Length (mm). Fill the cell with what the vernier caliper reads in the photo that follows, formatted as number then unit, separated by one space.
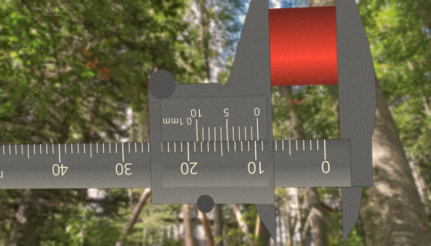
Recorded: 9.6 mm
